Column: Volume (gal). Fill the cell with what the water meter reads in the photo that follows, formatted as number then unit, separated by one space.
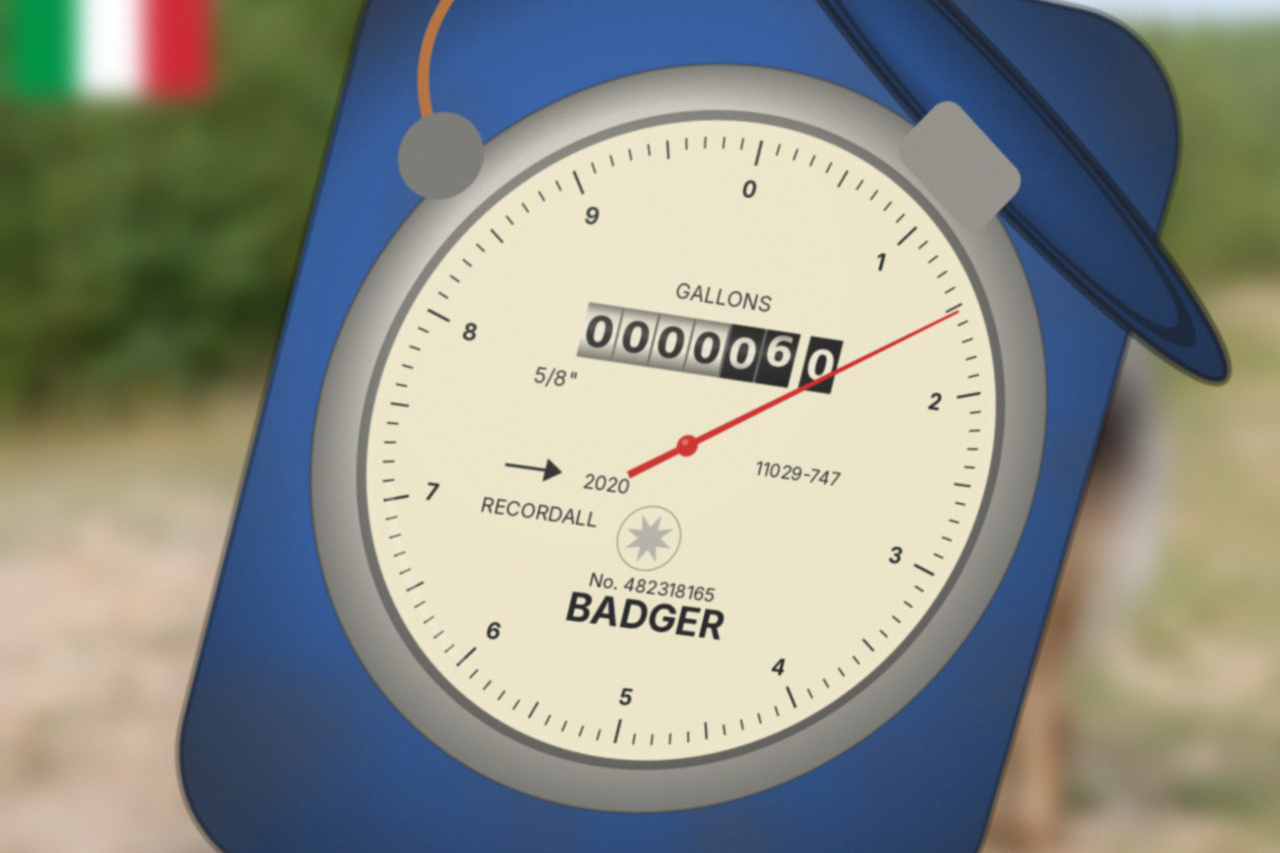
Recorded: 61.5 gal
